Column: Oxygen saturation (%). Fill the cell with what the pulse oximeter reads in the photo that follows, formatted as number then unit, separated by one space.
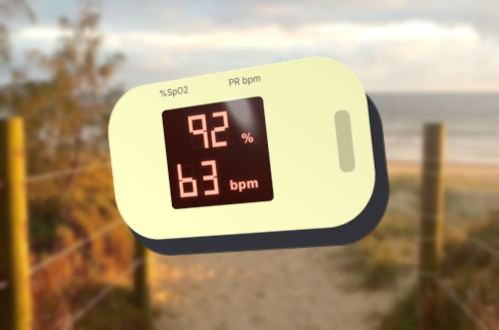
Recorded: 92 %
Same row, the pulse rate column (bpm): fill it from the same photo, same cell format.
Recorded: 63 bpm
